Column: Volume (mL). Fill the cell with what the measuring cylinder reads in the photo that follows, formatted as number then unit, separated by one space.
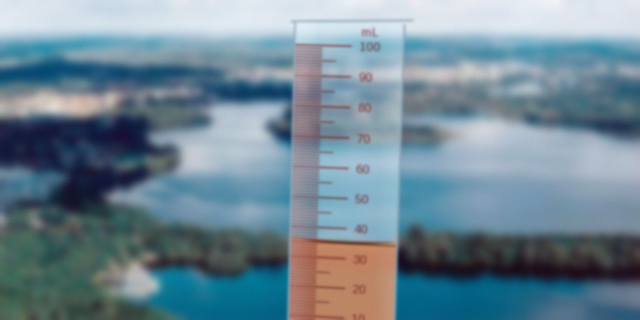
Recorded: 35 mL
